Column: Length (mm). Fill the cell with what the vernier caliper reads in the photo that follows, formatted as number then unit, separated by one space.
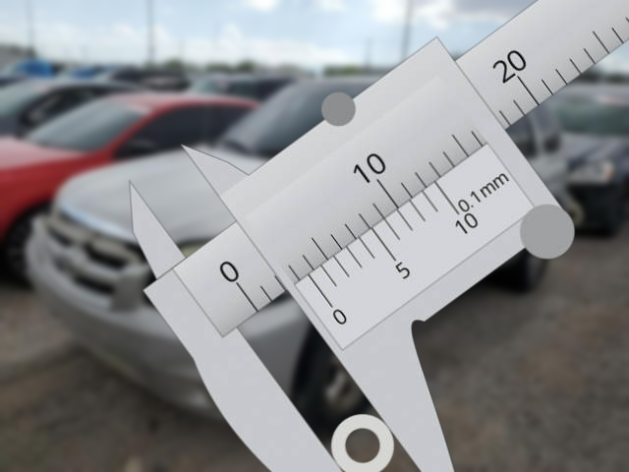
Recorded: 3.6 mm
